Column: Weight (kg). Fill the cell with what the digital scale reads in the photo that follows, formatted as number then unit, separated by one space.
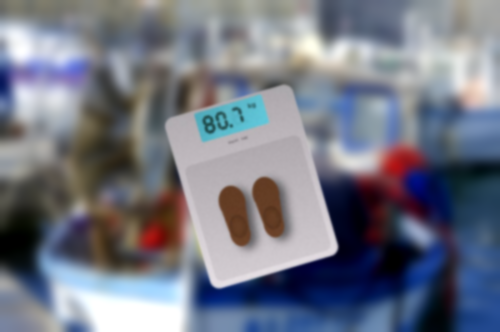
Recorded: 80.7 kg
